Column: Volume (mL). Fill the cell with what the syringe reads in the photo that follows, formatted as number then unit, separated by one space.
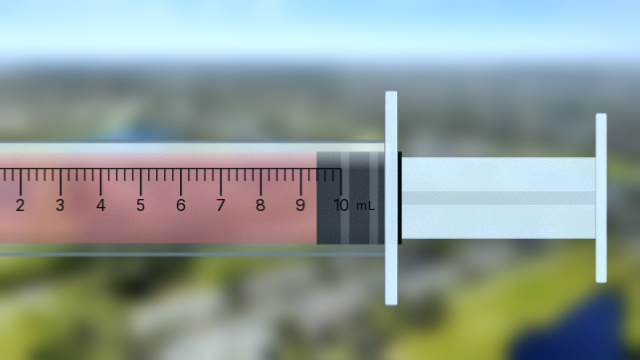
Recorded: 9.4 mL
